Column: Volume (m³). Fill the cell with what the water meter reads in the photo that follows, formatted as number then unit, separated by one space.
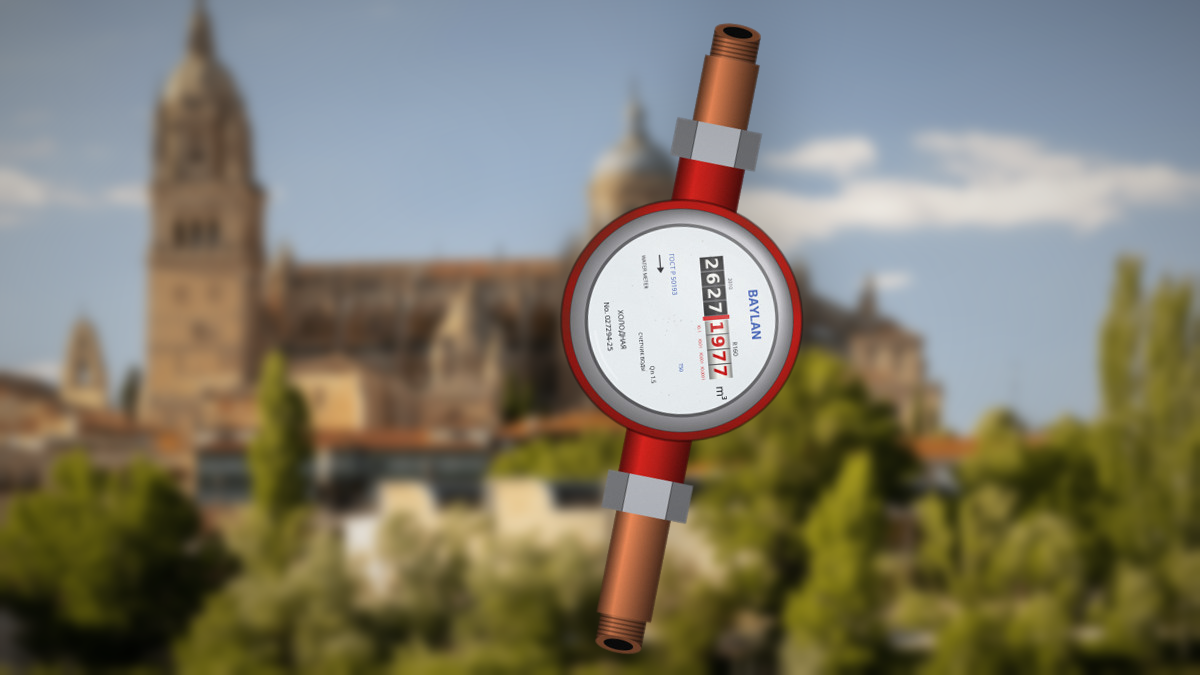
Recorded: 2627.1977 m³
